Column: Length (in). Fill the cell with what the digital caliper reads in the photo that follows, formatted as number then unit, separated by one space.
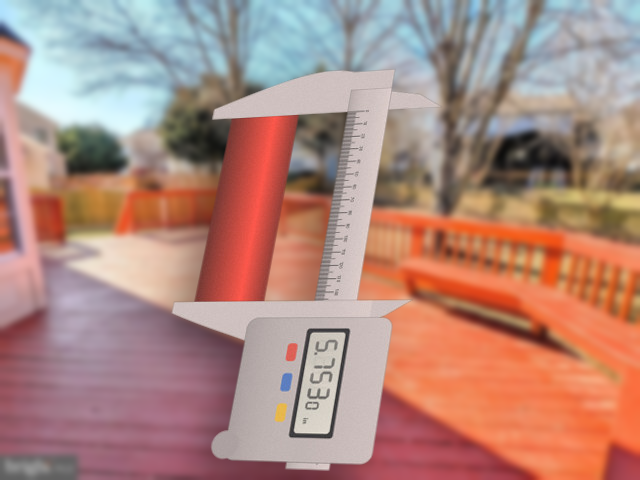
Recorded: 5.7530 in
